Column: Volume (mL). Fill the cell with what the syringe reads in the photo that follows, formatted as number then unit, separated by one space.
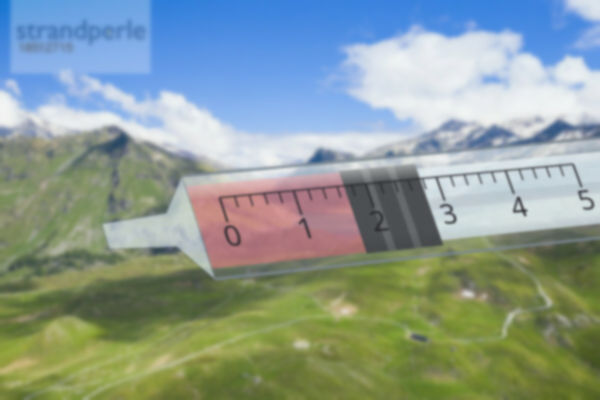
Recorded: 1.7 mL
